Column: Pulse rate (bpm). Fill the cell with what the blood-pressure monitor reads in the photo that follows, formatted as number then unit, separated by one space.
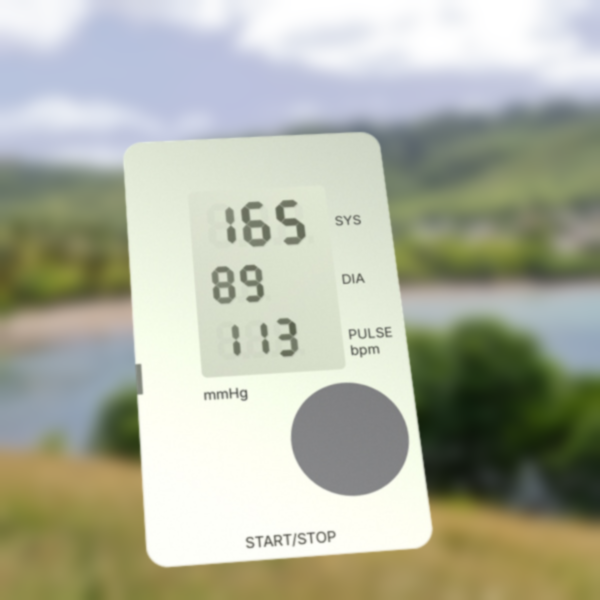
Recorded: 113 bpm
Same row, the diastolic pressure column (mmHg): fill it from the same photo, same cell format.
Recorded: 89 mmHg
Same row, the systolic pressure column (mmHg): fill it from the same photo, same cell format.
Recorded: 165 mmHg
